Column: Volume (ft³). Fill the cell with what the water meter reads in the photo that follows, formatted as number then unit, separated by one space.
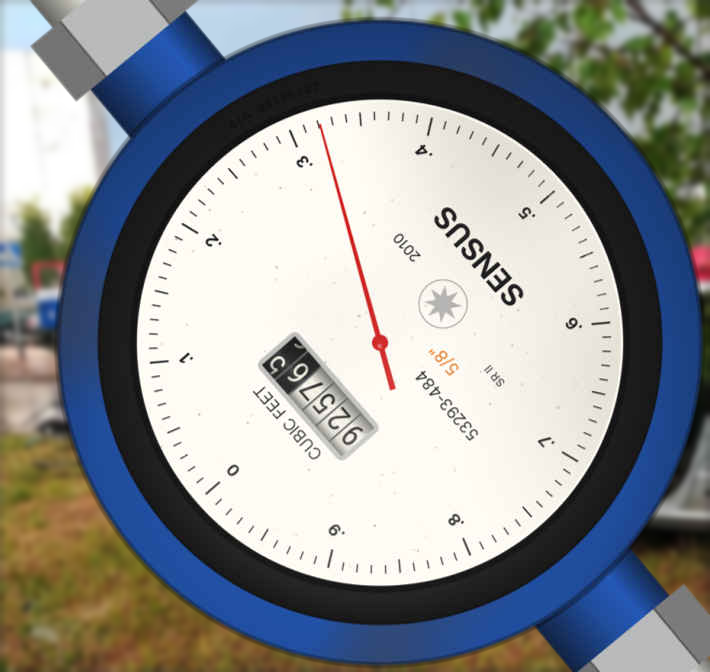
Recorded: 925765.32 ft³
